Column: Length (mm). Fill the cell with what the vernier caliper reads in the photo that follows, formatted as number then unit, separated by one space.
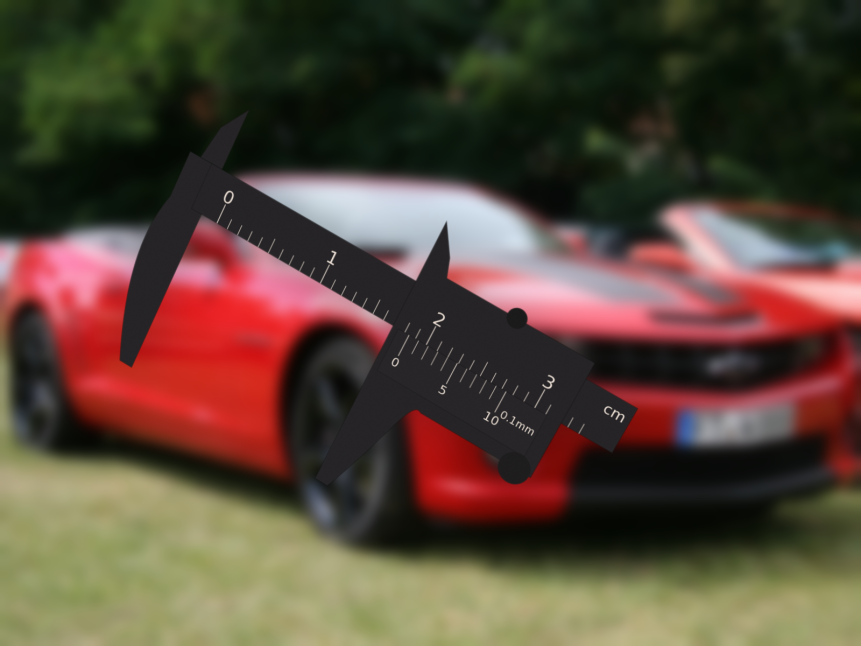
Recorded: 18.4 mm
